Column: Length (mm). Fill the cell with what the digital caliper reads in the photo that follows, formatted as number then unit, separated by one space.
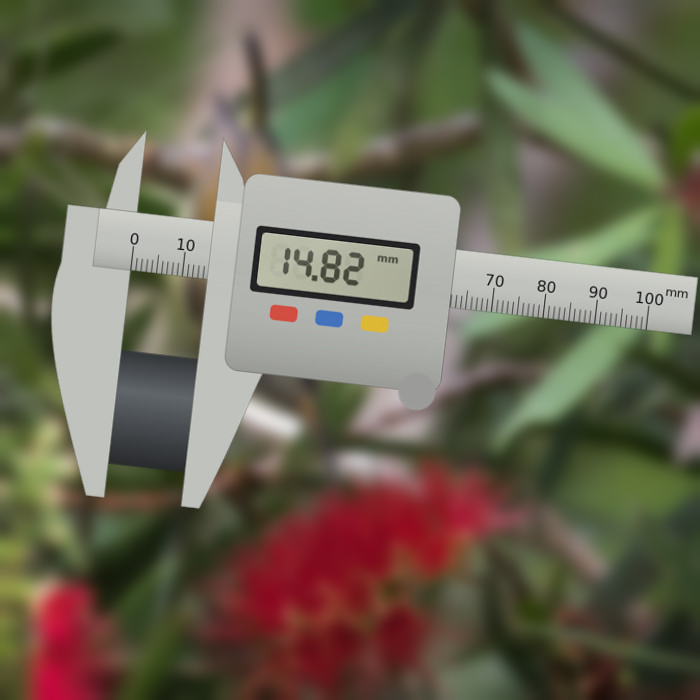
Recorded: 14.82 mm
